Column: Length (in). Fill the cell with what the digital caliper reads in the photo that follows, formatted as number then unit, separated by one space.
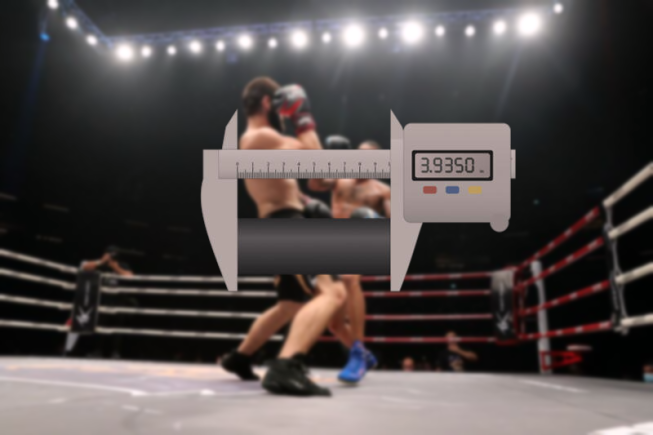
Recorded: 3.9350 in
